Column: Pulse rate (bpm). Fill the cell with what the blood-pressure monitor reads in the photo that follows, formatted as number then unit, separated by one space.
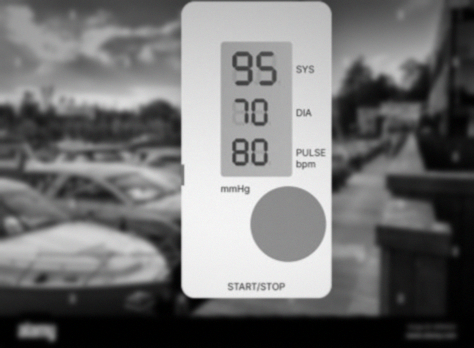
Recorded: 80 bpm
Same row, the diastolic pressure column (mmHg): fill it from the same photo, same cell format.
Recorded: 70 mmHg
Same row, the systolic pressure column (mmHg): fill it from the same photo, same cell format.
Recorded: 95 mmHg
